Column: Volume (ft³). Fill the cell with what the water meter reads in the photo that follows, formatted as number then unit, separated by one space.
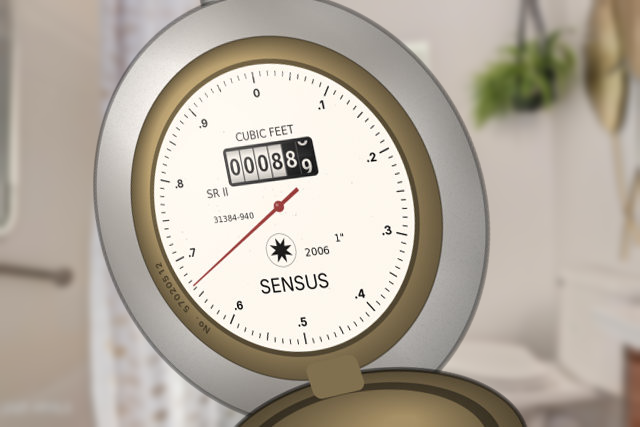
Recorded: 888.66 ft³
